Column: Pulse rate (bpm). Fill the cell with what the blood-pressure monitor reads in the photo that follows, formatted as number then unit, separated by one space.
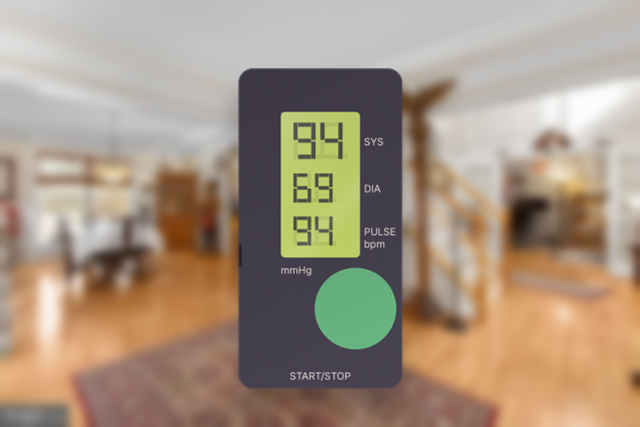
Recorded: 94 bpm
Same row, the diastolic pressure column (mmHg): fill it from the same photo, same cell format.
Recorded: 69 mmHg
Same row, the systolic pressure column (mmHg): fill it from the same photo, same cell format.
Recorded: 94 mmHg
